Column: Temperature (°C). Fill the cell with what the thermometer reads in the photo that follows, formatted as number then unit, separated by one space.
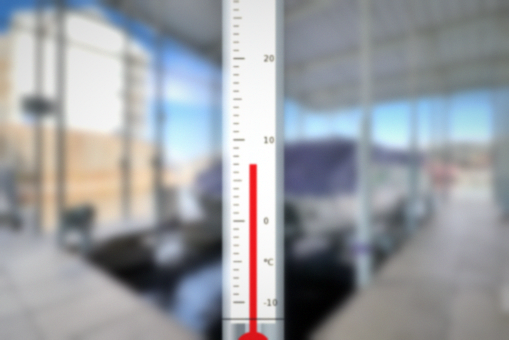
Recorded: 7 °C
